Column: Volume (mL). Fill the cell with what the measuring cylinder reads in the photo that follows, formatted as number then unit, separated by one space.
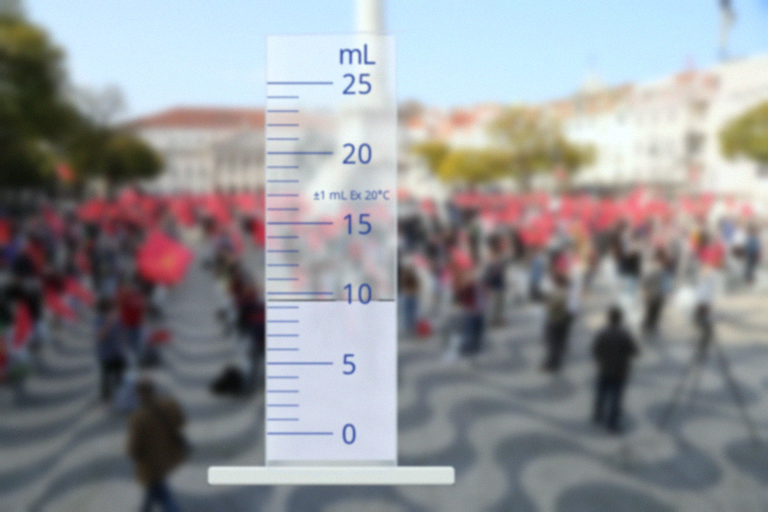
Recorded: 9.5 mL
